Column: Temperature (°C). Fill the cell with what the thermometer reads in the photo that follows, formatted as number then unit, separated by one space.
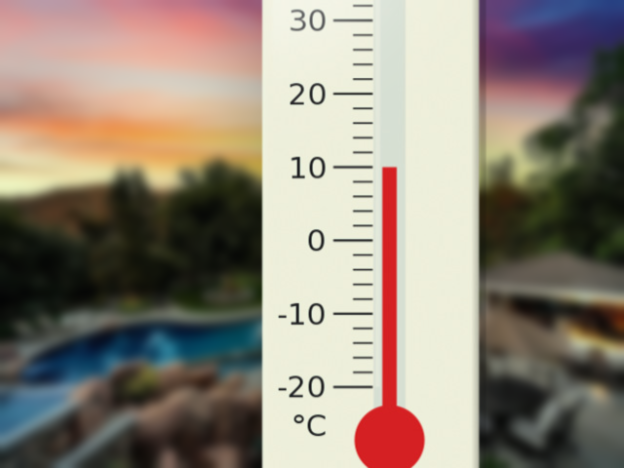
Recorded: 10 °C
